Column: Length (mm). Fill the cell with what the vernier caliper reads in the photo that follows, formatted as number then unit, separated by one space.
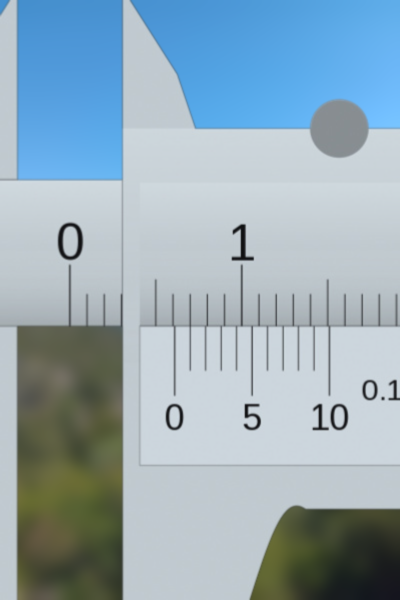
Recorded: 6.1 mm
